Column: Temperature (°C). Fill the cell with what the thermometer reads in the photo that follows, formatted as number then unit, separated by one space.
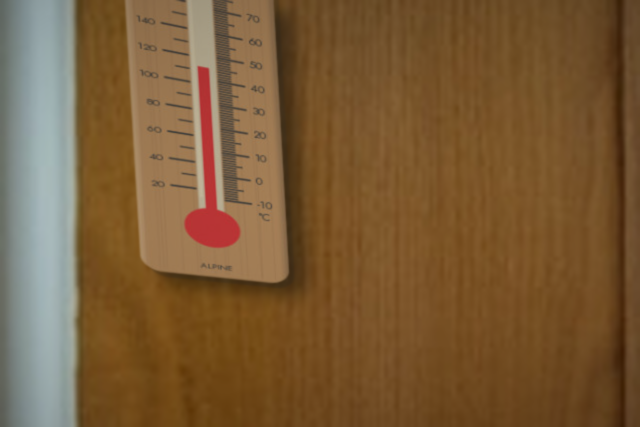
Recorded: 45 °C
